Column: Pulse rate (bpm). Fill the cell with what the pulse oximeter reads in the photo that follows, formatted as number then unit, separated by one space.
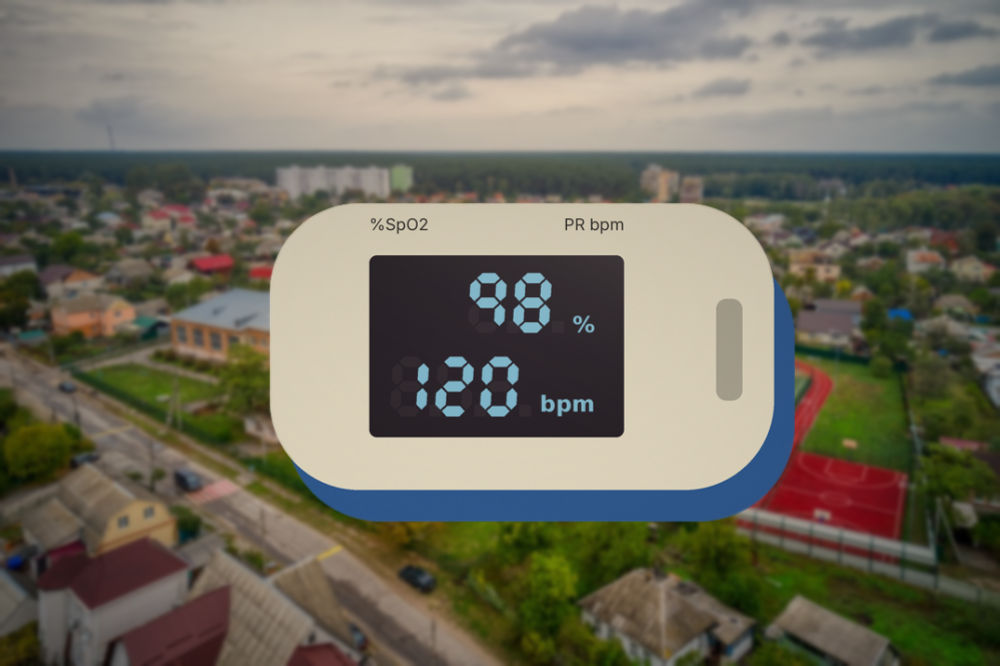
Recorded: 120 bpm
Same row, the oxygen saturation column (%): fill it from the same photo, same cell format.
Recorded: 98 %
